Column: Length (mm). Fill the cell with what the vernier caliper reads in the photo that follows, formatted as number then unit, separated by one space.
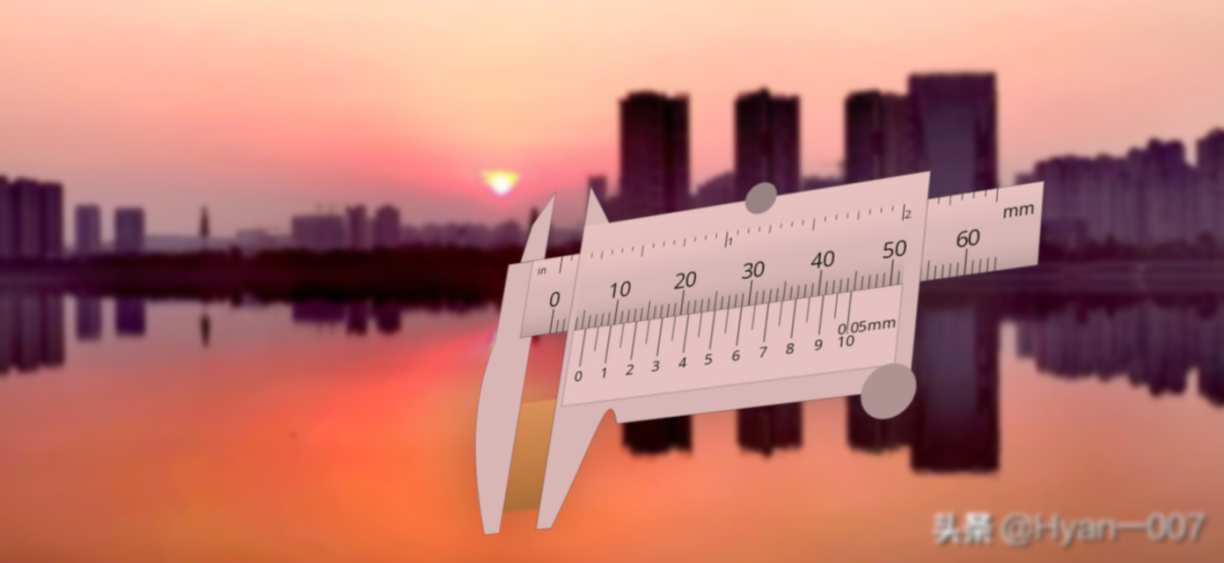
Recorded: 5.6 mm
